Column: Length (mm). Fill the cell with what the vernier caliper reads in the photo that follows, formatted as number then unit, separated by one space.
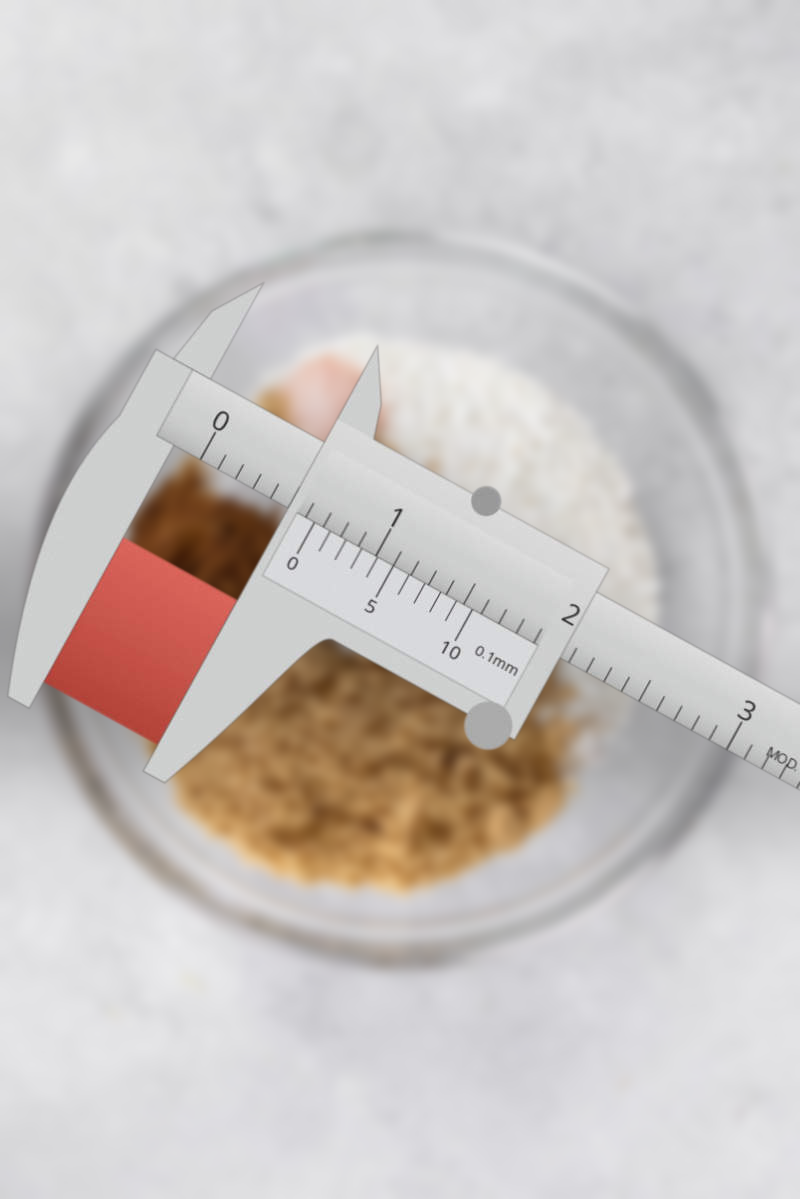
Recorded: 6.5 mm
